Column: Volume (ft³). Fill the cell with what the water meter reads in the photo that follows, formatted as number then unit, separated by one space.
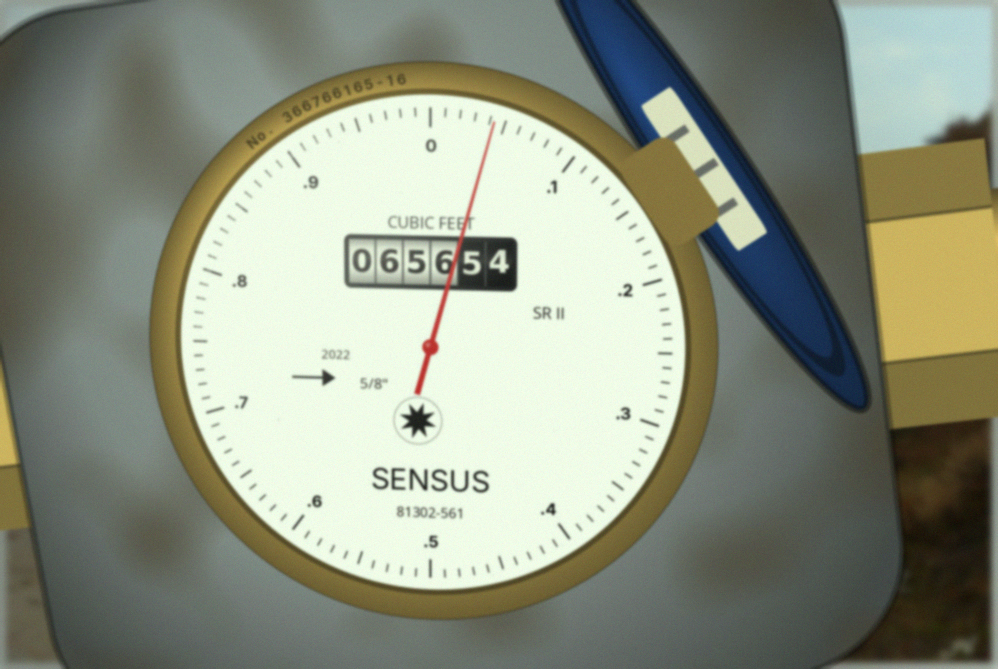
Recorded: 65654.04 ft³
